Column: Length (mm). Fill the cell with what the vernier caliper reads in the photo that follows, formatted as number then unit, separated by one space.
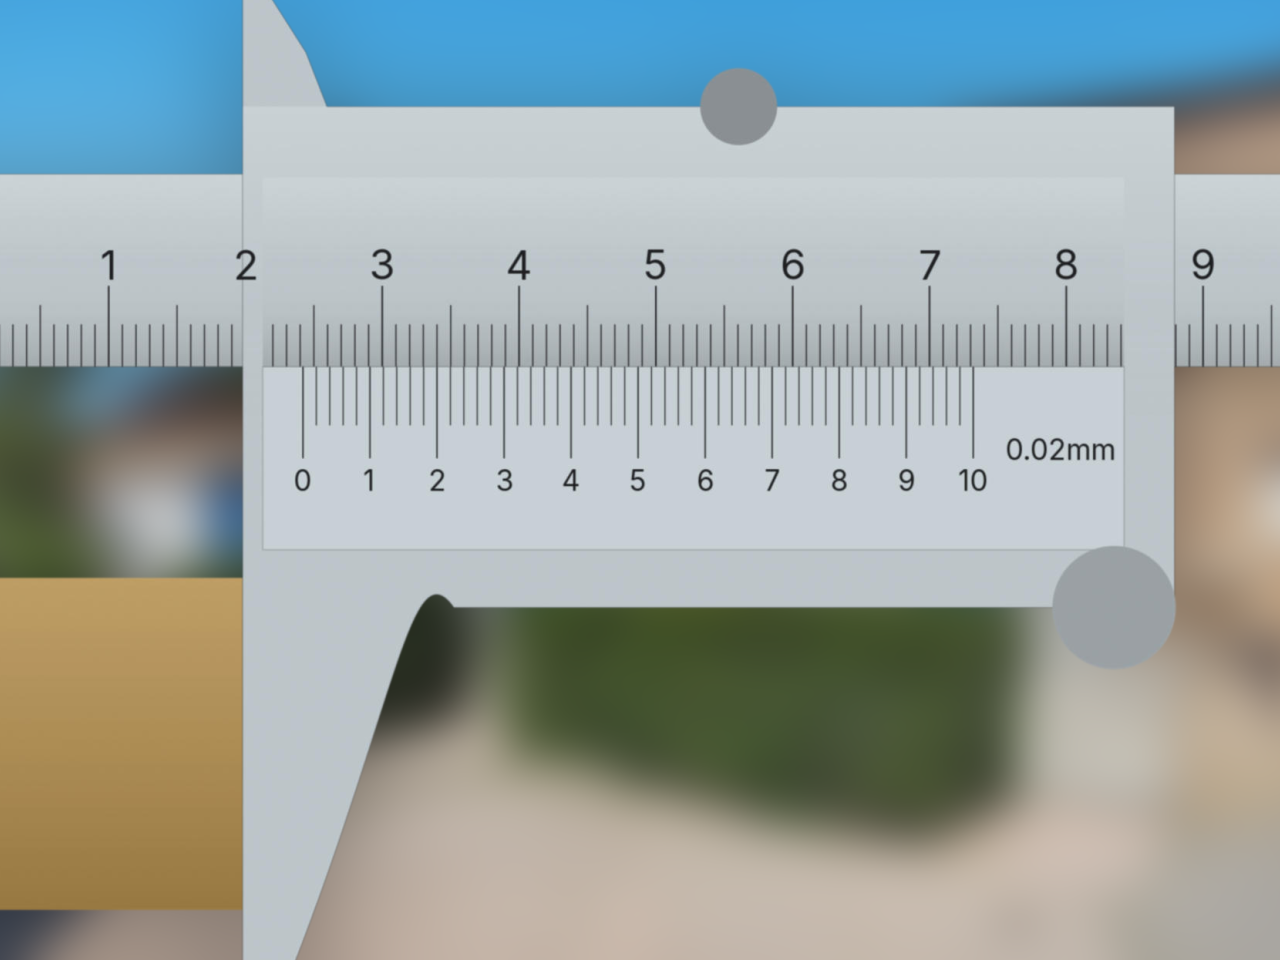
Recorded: 24.2 mm
